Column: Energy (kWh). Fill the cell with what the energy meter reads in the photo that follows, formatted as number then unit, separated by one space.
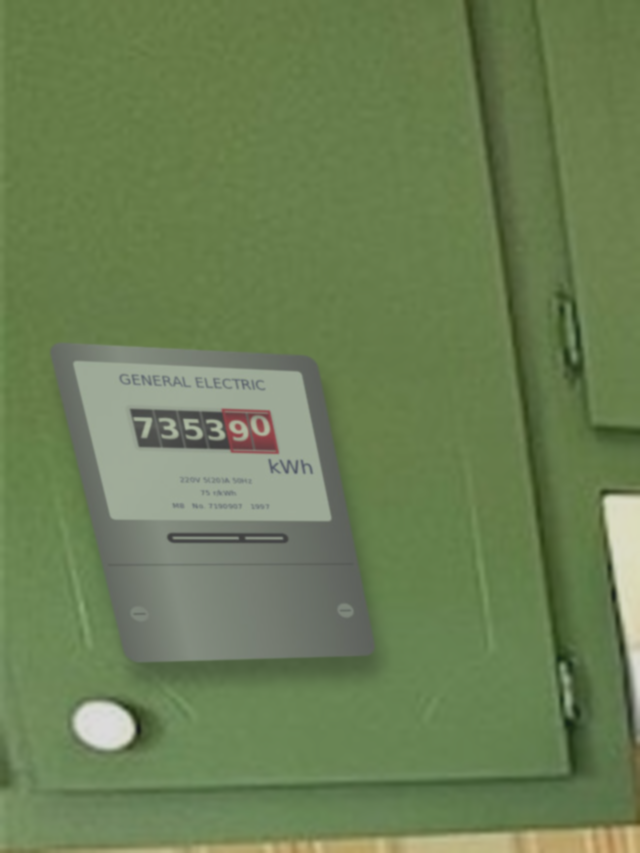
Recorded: 7353.90 kWh
